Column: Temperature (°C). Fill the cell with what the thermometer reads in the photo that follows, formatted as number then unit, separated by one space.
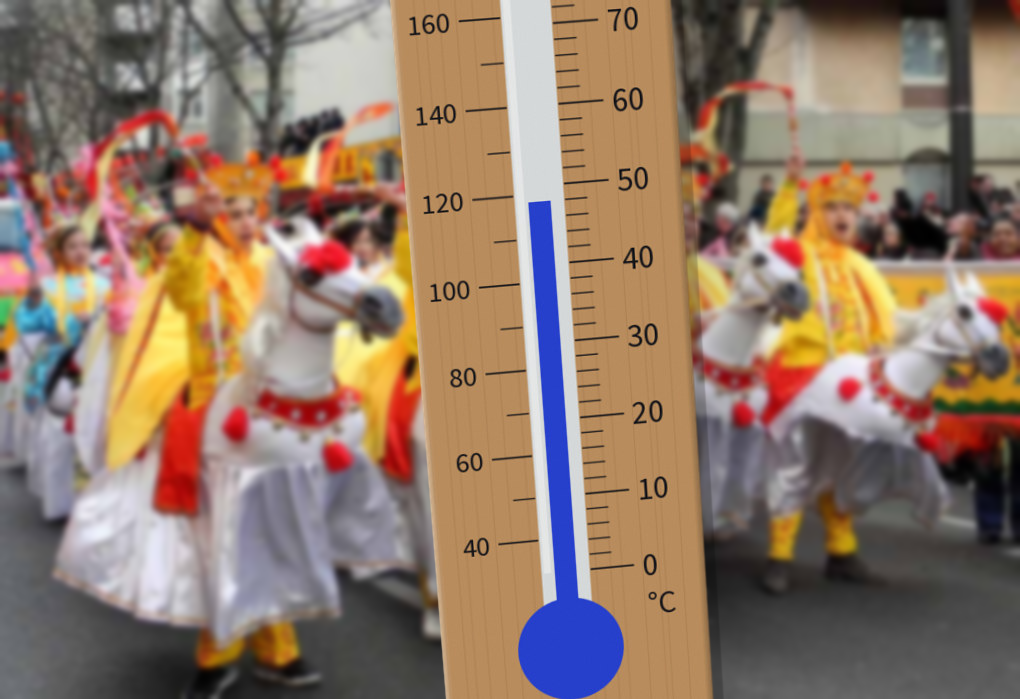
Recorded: 48 °C
